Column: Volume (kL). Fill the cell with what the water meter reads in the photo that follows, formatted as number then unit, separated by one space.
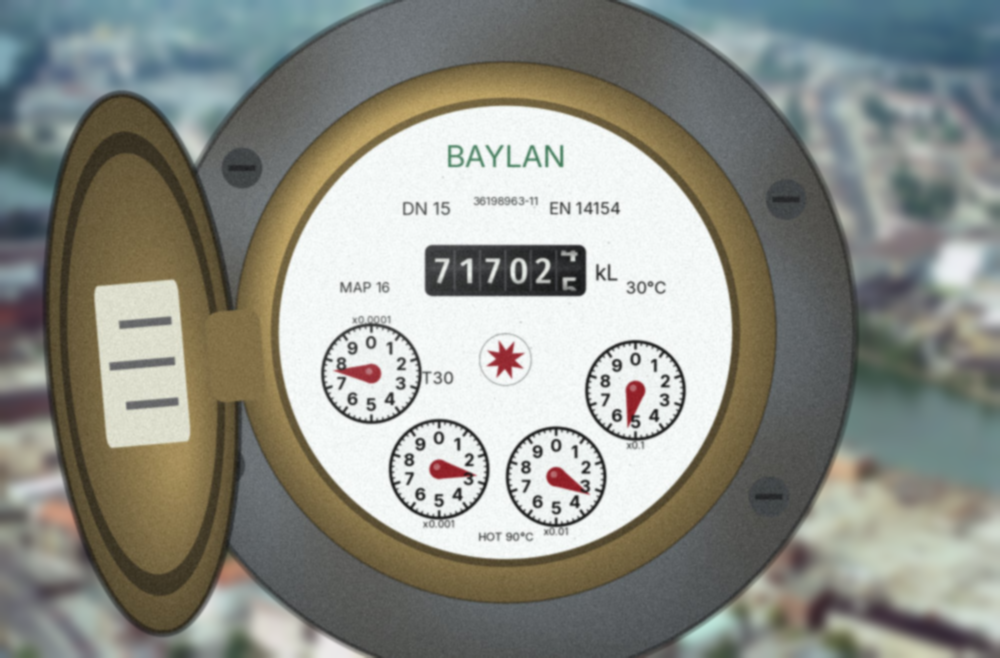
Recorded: 717024.5327 kL
